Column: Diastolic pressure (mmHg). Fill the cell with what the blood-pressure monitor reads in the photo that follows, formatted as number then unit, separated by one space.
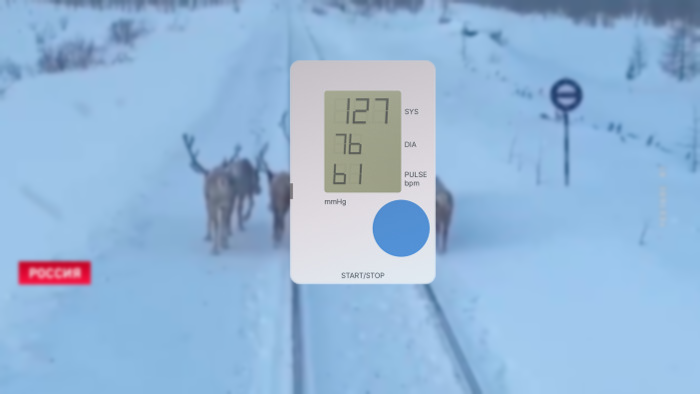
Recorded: 76 mmHg
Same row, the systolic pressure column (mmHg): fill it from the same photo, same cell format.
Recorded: 127 mmHg
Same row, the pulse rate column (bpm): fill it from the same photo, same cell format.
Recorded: 61 bpm
